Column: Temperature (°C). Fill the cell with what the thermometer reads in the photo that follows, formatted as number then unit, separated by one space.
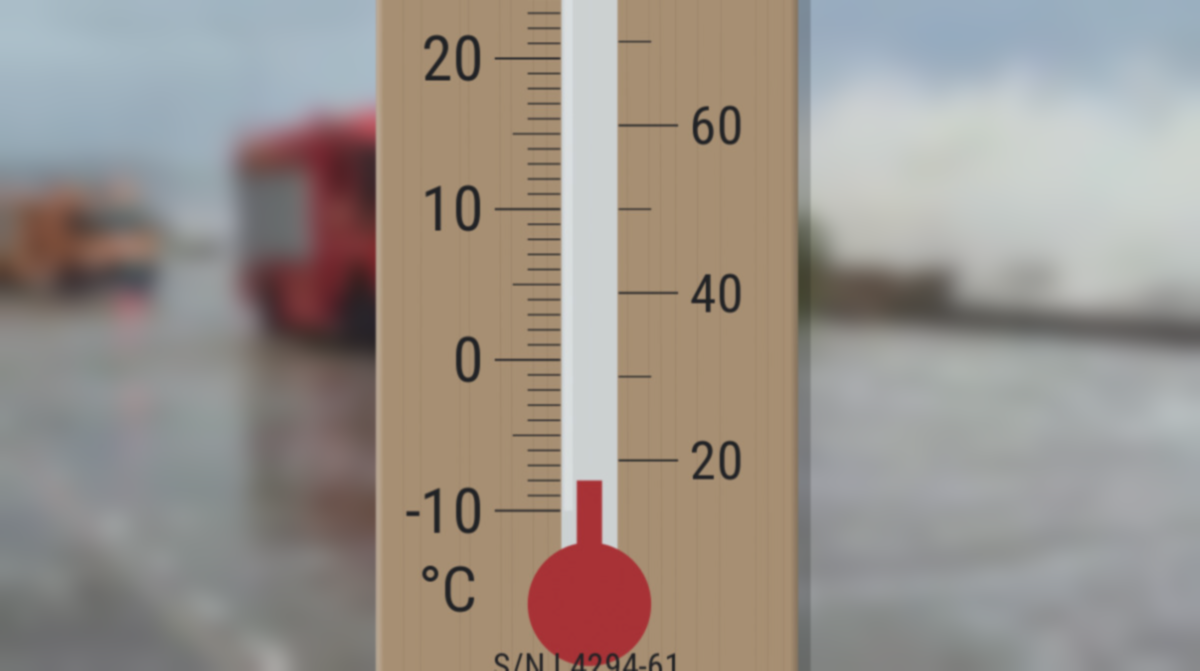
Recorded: -8 °C
